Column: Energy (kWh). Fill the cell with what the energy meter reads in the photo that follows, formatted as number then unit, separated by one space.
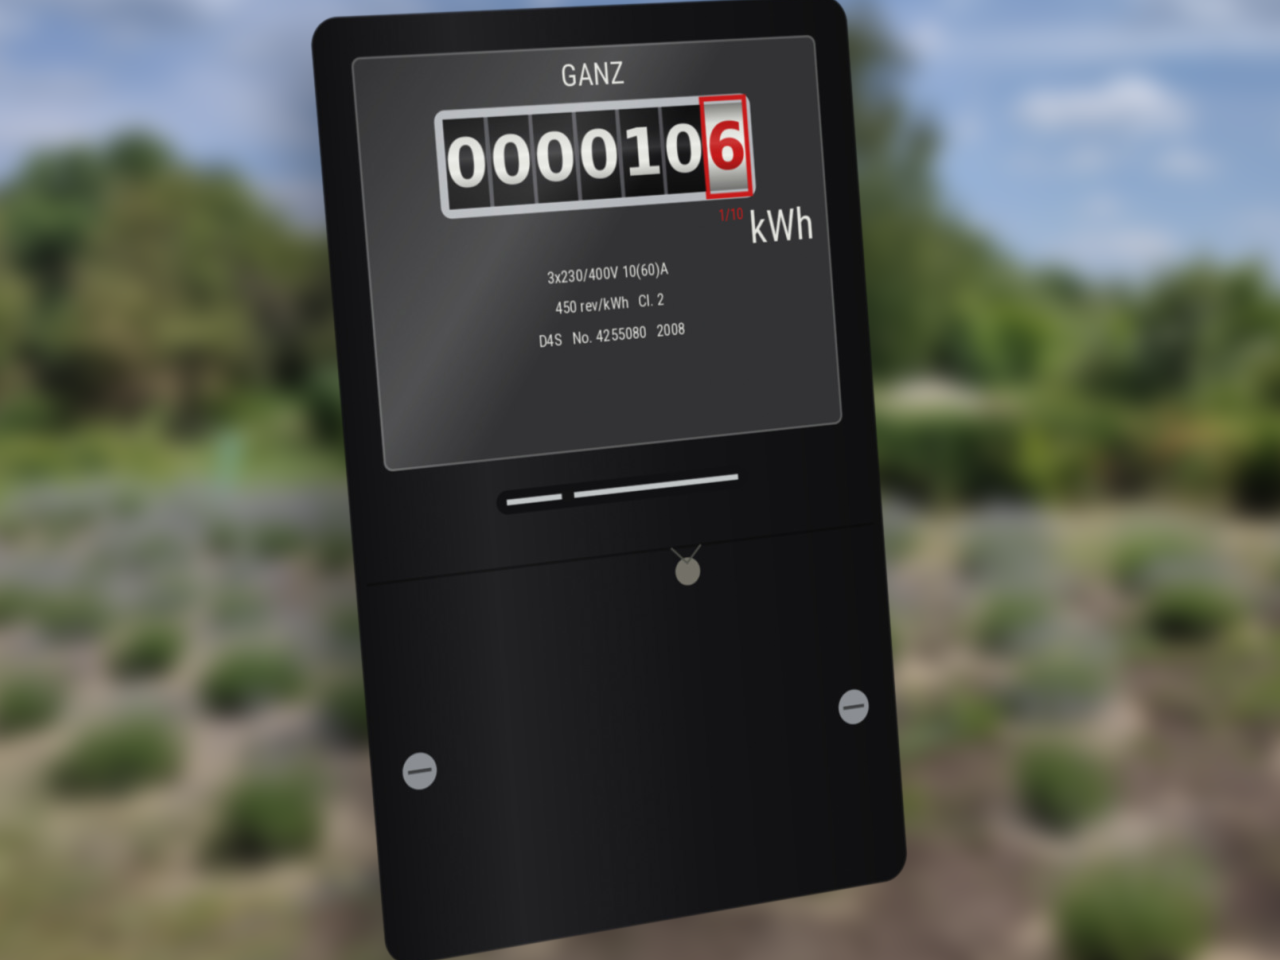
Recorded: 10.6 kWh
